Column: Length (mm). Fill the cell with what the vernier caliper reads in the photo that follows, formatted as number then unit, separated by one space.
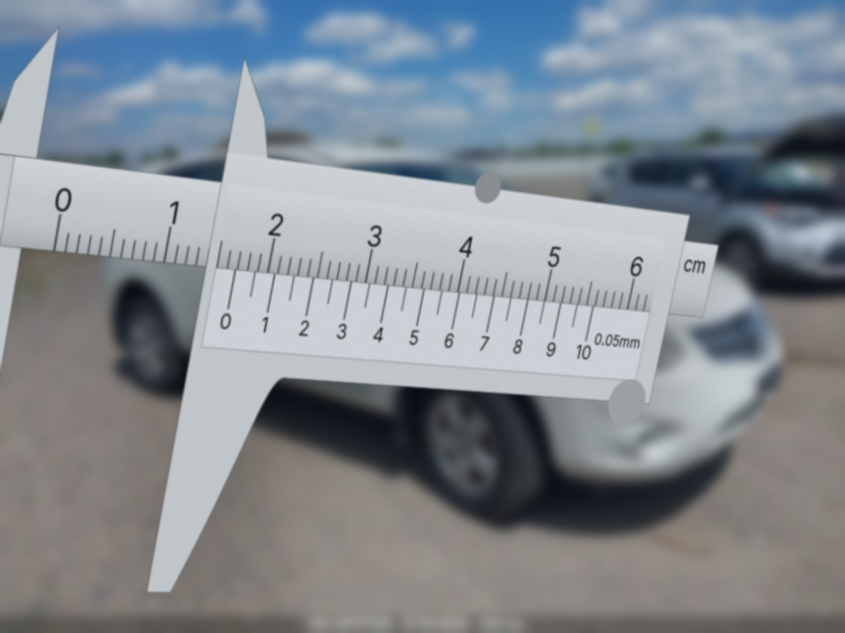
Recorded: 16.8 mm
